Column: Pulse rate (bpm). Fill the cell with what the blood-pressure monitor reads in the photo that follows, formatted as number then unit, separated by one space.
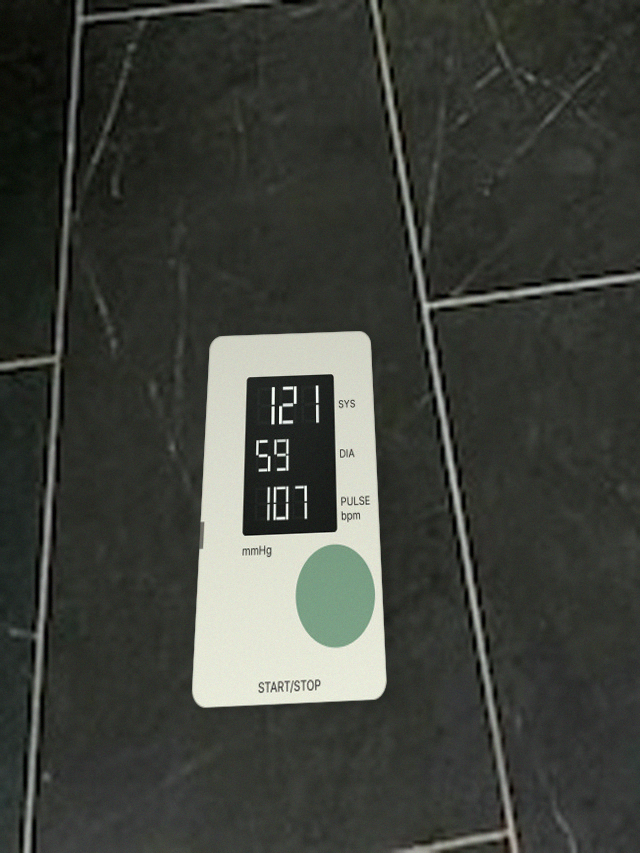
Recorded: 107 bpm
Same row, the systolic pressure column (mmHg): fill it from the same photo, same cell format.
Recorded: 121 mmHg
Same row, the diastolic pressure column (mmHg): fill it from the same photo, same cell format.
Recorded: 59 mmHg
